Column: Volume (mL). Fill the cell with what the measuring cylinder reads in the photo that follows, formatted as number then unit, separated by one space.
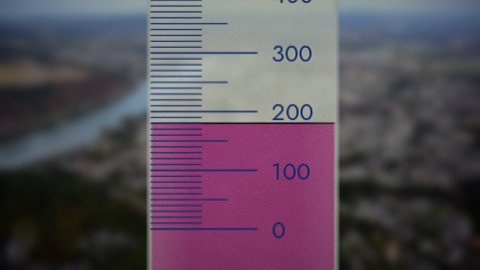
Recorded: 180 mL
